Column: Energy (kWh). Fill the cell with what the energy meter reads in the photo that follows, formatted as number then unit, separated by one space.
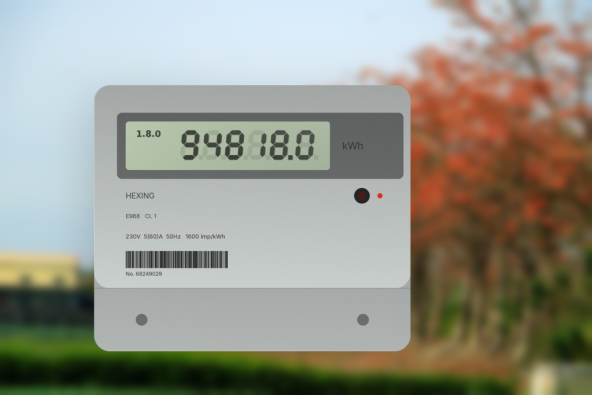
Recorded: 94818.0 kWh
